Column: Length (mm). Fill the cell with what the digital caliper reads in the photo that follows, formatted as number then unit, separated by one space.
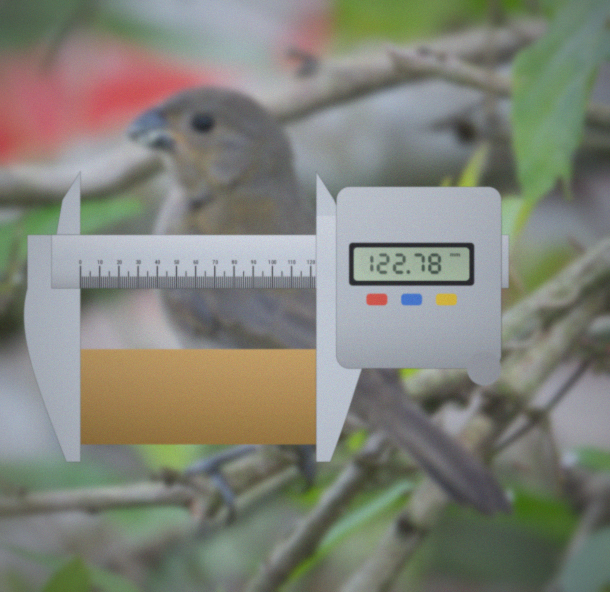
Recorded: 122.78 mm
